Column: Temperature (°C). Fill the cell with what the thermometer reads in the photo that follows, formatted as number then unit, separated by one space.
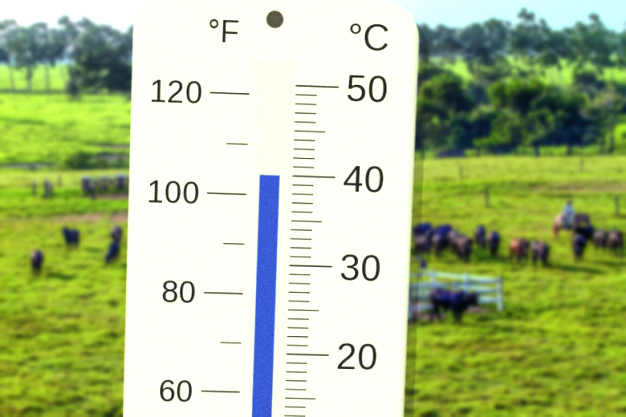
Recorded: 40 °C
